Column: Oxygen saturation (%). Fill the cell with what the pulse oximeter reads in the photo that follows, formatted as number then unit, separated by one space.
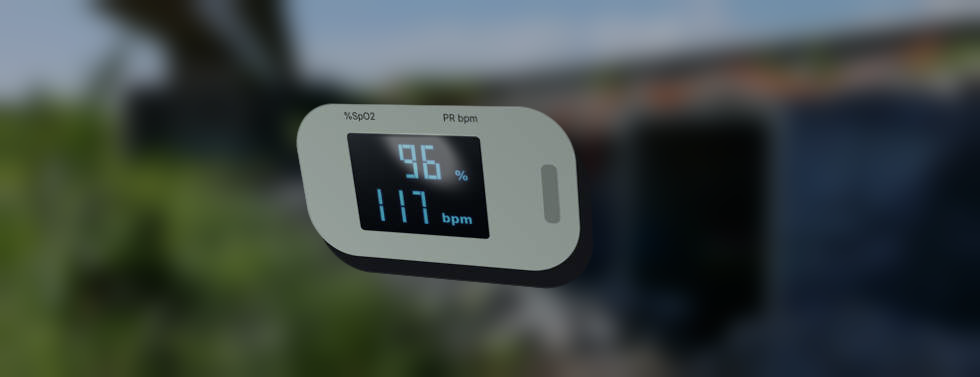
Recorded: 96 %
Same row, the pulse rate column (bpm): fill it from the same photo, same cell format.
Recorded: 117 bpm
